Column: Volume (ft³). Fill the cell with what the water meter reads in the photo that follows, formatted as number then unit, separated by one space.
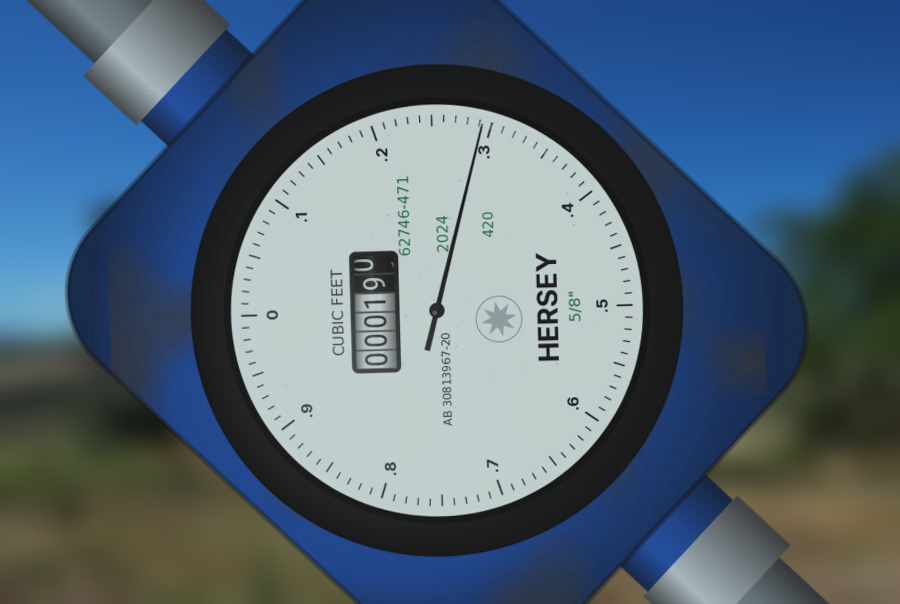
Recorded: 190.29 ft³
